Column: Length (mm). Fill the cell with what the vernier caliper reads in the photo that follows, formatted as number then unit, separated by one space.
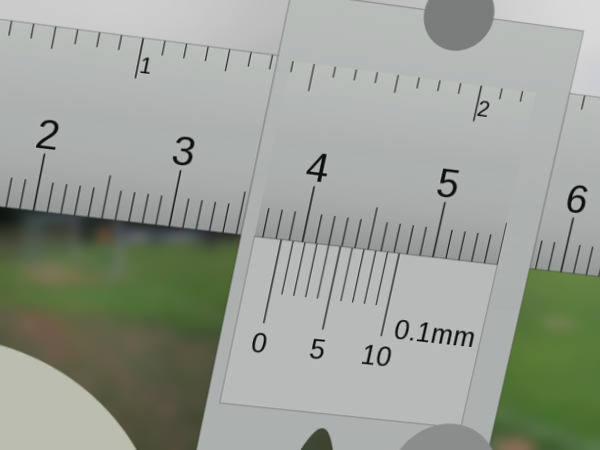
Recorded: 38.4 mm
